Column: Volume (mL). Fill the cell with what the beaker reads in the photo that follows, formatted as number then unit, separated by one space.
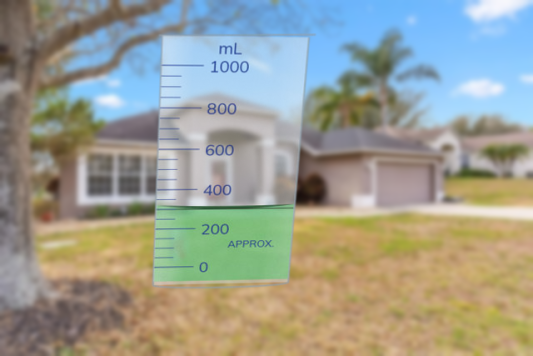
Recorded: 300 mL
